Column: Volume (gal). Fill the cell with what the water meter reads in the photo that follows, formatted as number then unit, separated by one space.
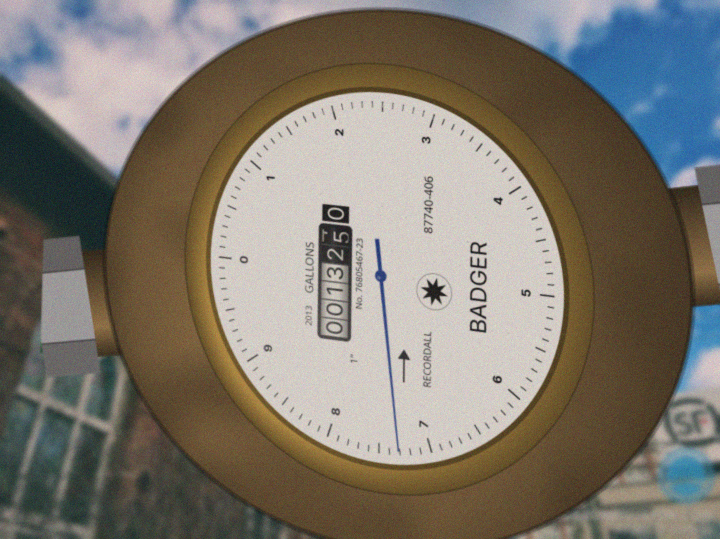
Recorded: 13247.3 gal
